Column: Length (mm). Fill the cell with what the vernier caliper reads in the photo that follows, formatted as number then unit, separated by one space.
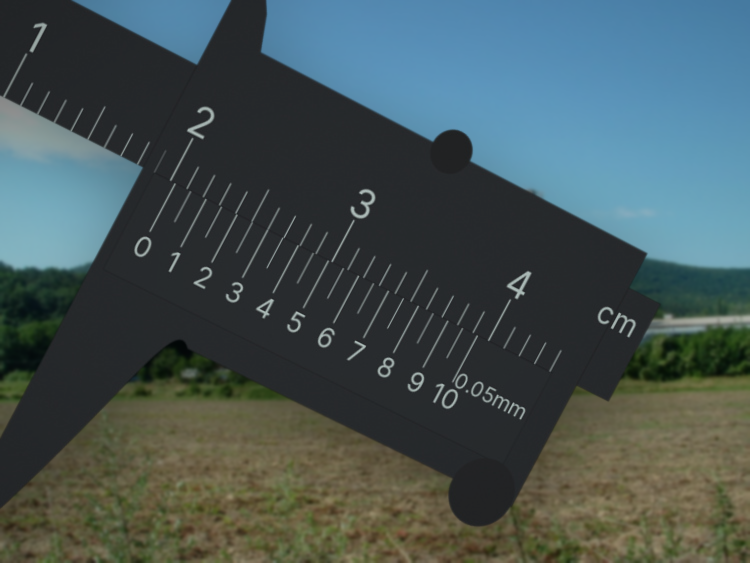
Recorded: 20.3 mm
